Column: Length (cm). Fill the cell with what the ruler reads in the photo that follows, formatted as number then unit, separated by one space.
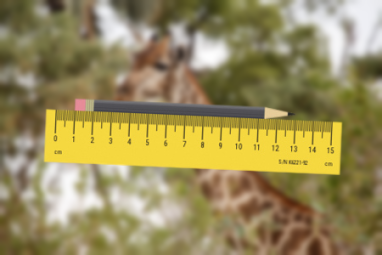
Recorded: 12 cm
